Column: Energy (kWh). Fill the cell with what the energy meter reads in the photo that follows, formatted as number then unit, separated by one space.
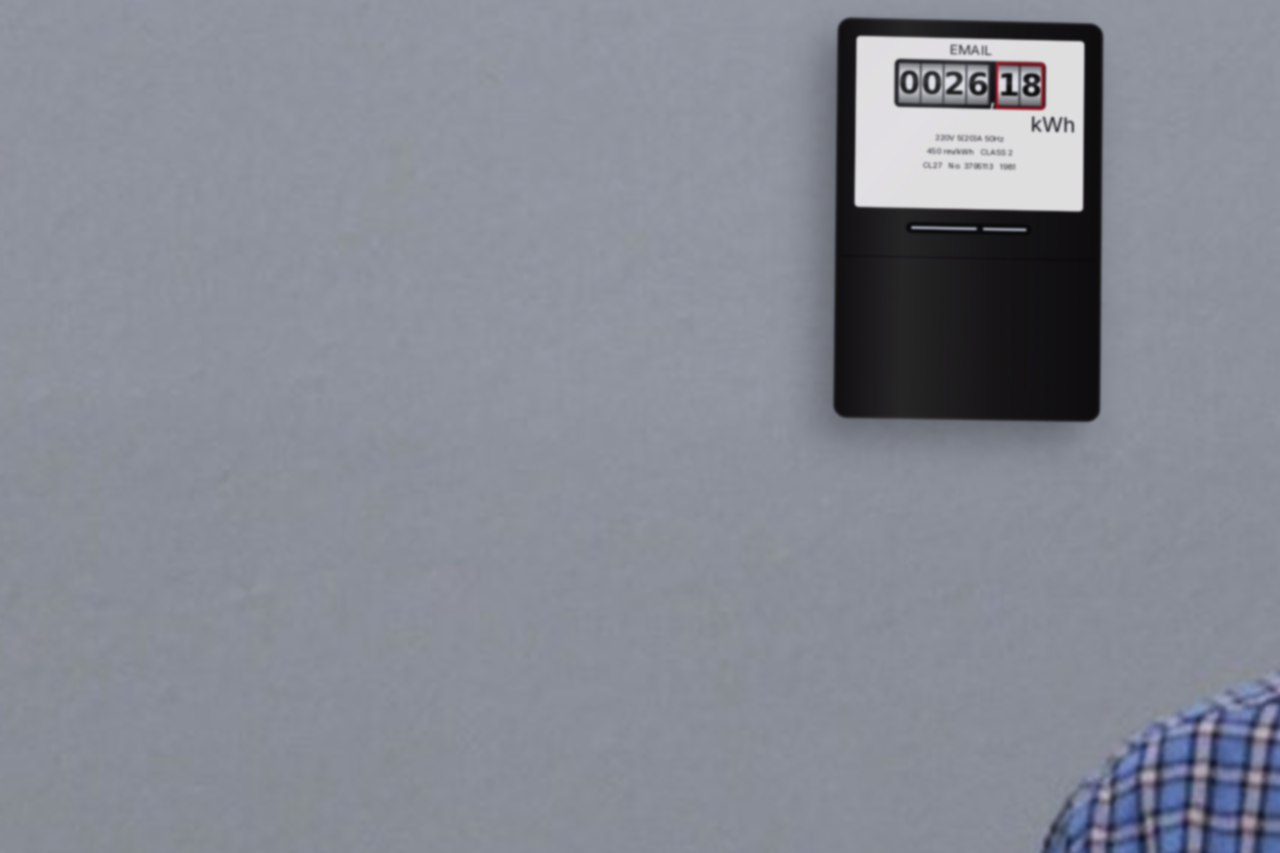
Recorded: 26.18 kWh
